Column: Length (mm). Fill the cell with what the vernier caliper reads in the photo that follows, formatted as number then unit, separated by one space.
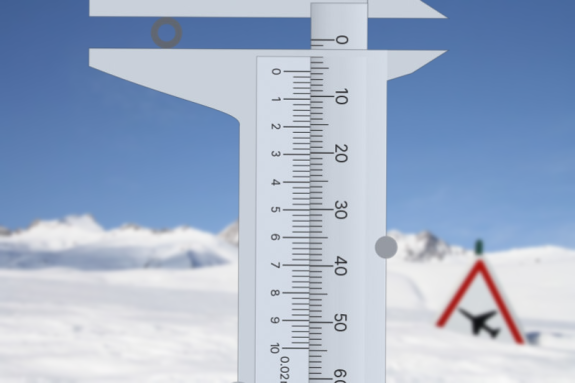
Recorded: 5.6 mm
